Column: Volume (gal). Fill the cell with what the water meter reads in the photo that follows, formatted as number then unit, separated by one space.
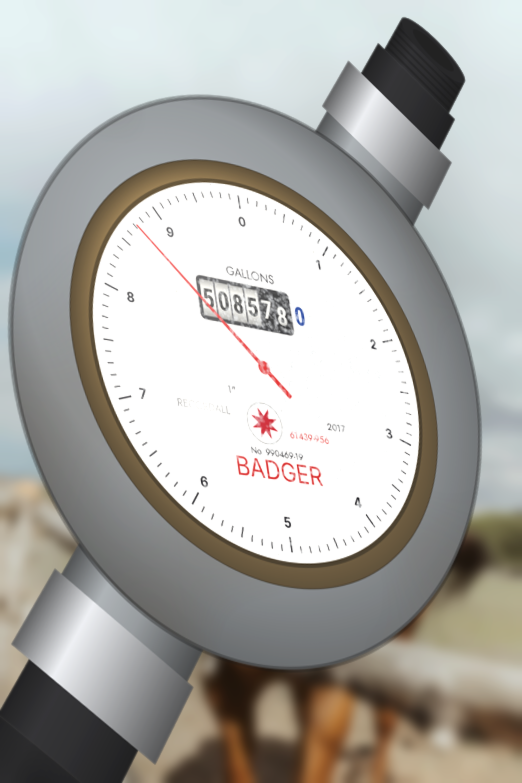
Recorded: 5085778.7 gal
